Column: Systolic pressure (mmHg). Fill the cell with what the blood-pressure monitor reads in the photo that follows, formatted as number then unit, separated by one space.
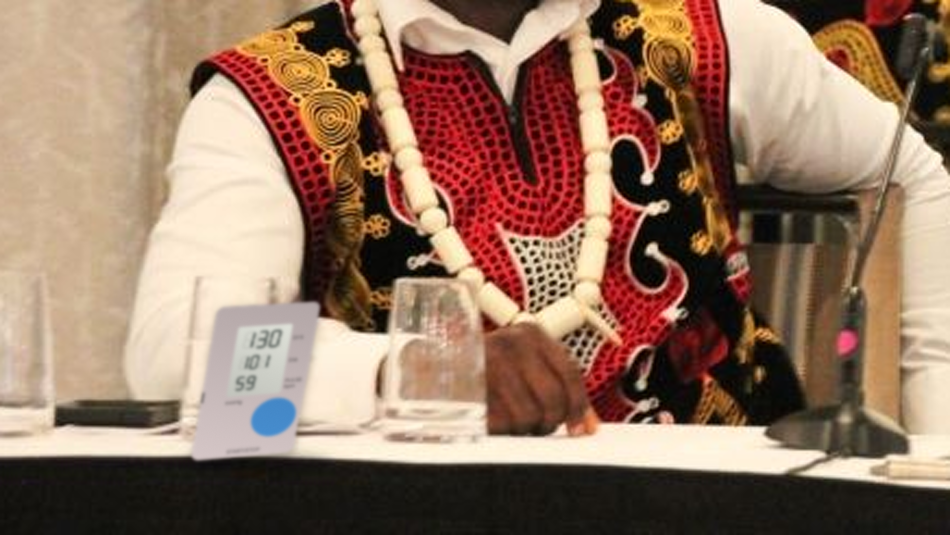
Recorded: 130 mmHg
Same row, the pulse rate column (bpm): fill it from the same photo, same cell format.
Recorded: 59 bpm
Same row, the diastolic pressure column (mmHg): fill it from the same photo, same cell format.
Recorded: 101 mmHg
